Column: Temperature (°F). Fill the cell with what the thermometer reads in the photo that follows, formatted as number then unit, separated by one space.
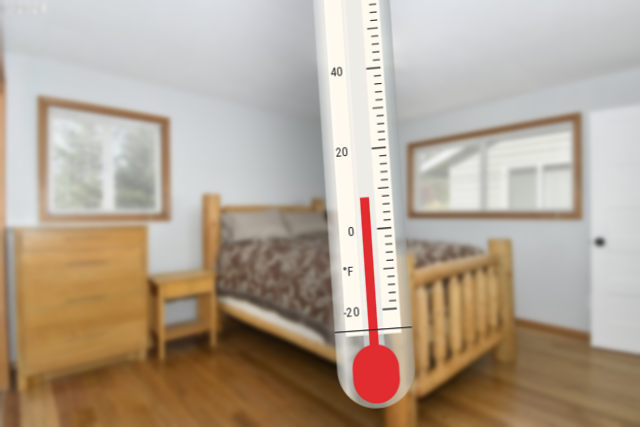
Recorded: 8 °F
